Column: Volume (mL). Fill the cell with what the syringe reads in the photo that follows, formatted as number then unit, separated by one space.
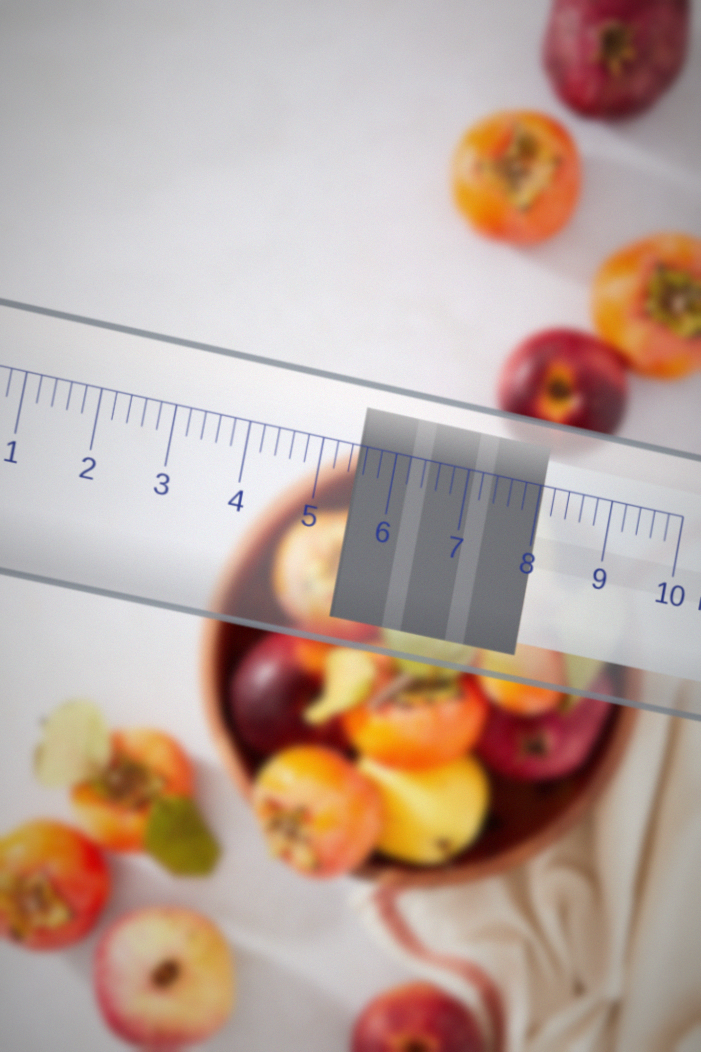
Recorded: 5.5 mL
